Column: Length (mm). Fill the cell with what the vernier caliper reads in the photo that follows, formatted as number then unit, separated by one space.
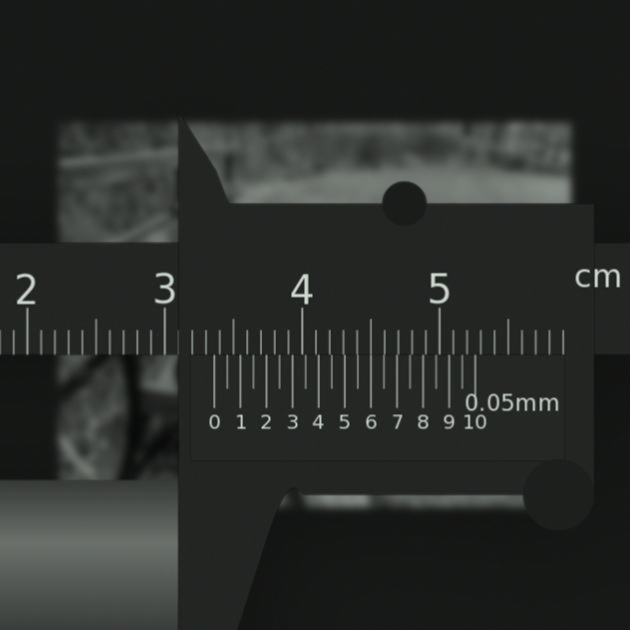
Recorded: 33.6 mm
